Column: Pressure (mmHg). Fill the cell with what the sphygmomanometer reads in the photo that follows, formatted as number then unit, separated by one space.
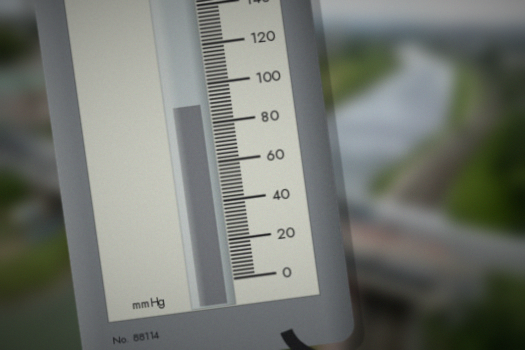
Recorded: 90 mmHg
